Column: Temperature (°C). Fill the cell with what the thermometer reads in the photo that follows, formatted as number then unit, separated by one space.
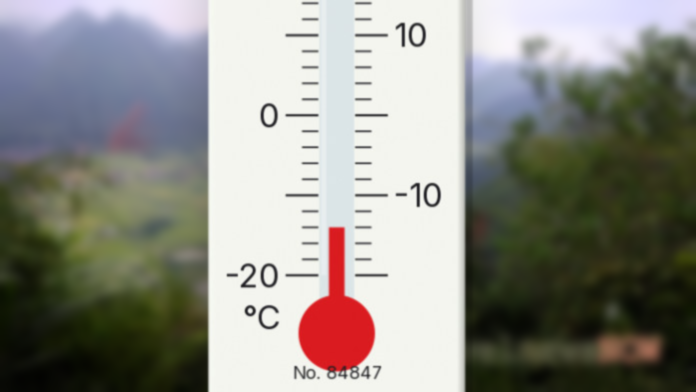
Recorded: -14 °C
